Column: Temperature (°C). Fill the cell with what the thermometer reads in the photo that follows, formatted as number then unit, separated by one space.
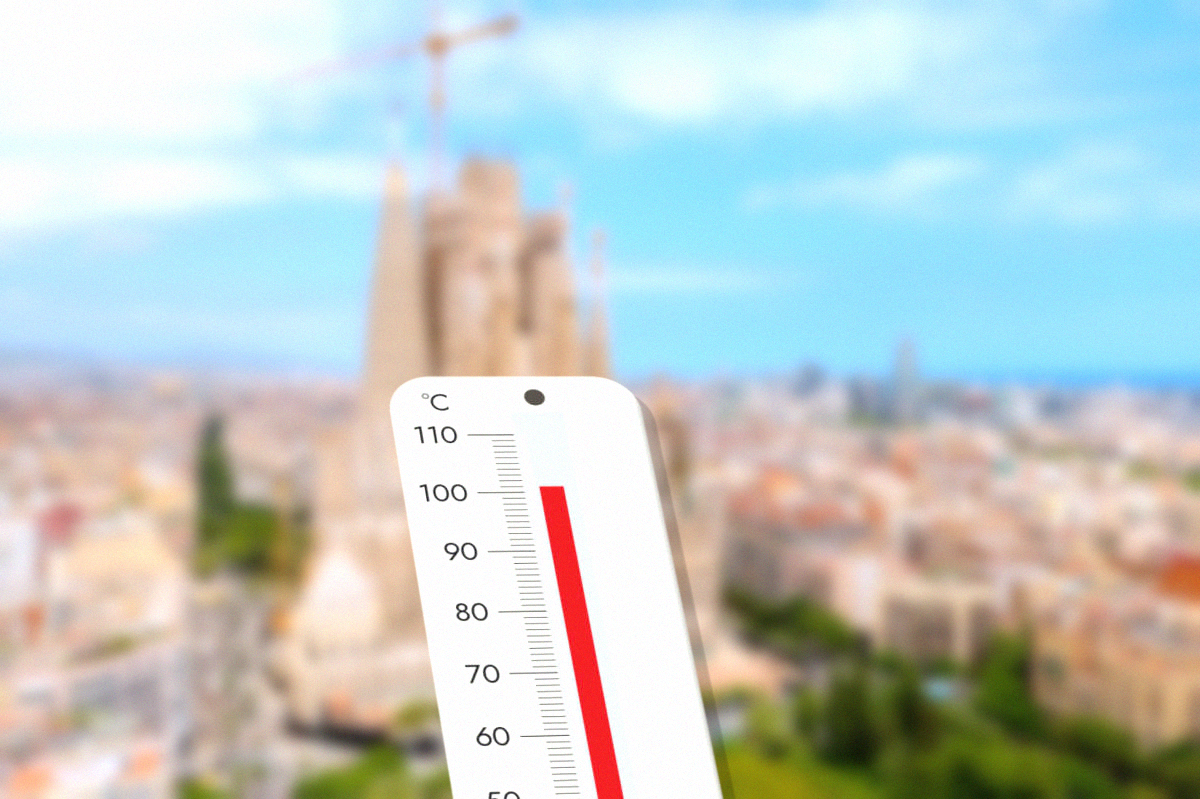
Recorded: 101 °C
